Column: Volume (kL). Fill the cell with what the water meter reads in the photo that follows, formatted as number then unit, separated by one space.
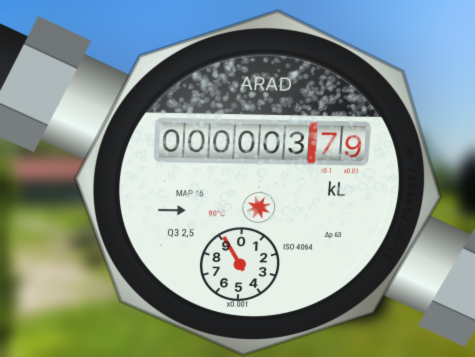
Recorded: 3.789 kL
